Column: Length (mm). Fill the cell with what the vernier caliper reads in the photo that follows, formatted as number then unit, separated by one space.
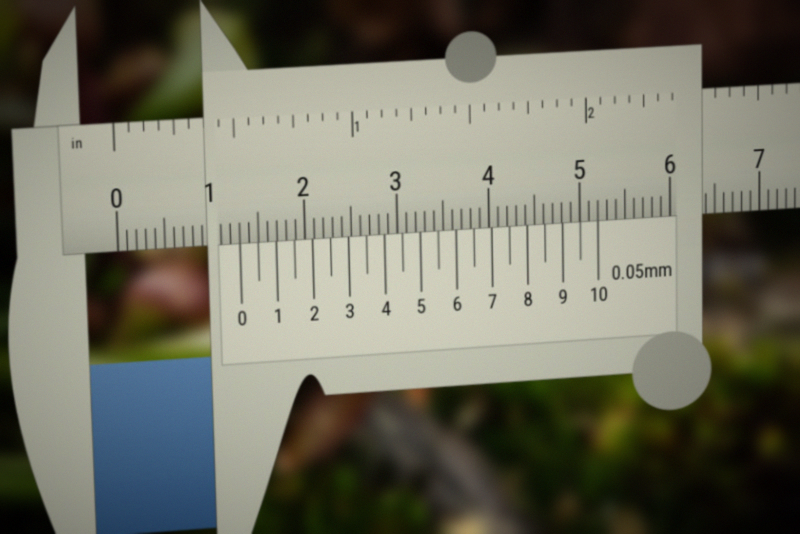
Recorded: 13.0 mm
